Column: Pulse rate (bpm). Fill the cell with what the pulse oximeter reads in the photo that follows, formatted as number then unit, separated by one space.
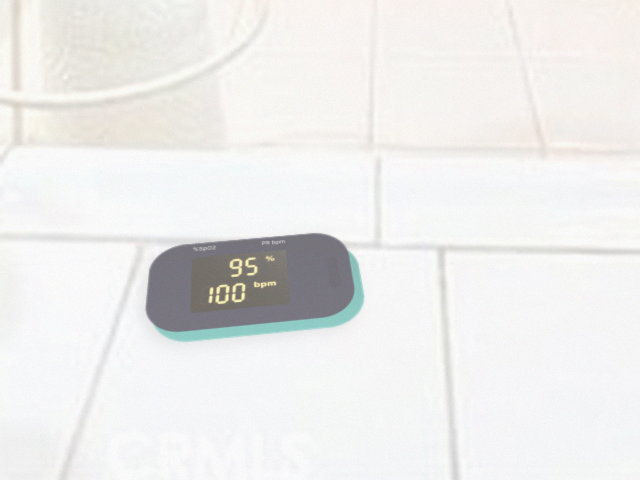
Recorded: 100 bpm
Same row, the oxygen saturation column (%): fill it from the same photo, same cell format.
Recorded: 95 %
